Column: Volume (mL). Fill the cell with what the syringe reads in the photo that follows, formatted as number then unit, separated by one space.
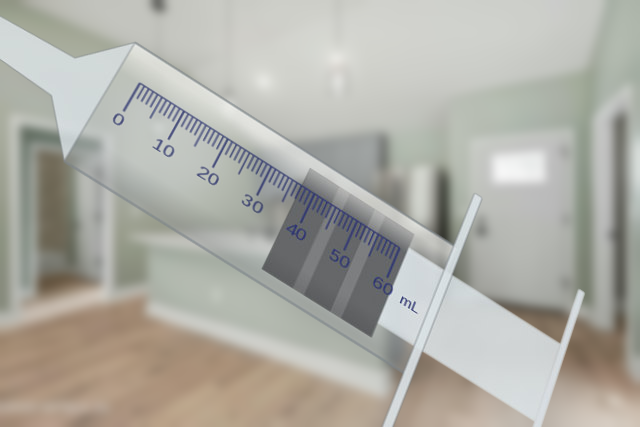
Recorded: 37 mL
